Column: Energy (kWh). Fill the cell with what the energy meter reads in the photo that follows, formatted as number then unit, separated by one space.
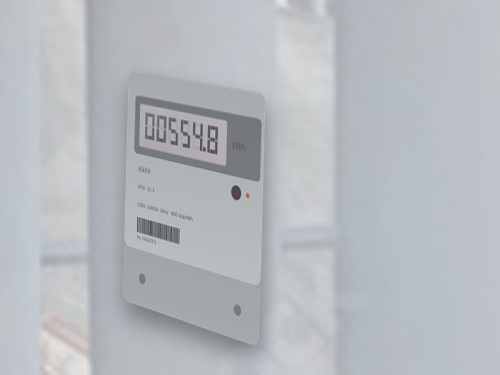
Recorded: 554.8 kWh
